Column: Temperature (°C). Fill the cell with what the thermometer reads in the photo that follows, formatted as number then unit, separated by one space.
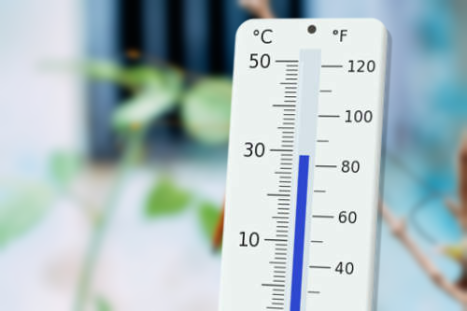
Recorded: 29 °C
